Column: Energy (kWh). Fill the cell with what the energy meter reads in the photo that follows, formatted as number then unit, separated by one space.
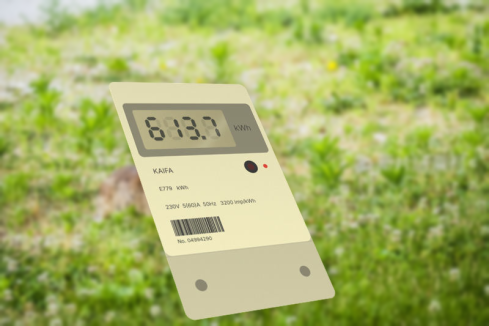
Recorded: 613.7 kWh
